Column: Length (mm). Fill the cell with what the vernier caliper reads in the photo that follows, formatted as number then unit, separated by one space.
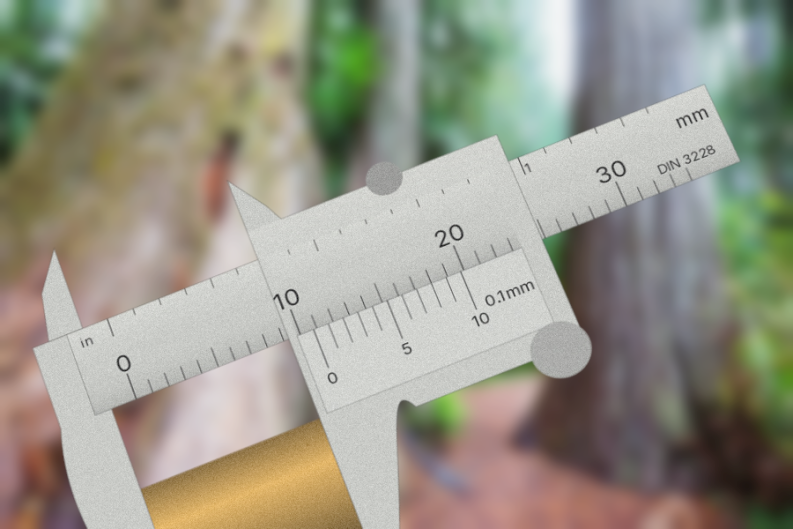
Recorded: 10.8 mm
